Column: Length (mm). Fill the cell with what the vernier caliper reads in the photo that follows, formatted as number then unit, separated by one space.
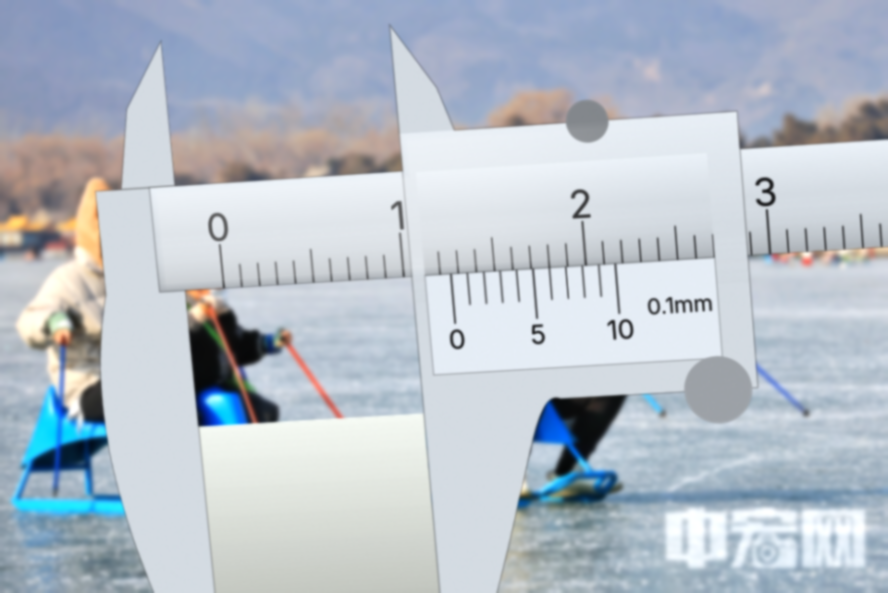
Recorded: 12.6 mm
